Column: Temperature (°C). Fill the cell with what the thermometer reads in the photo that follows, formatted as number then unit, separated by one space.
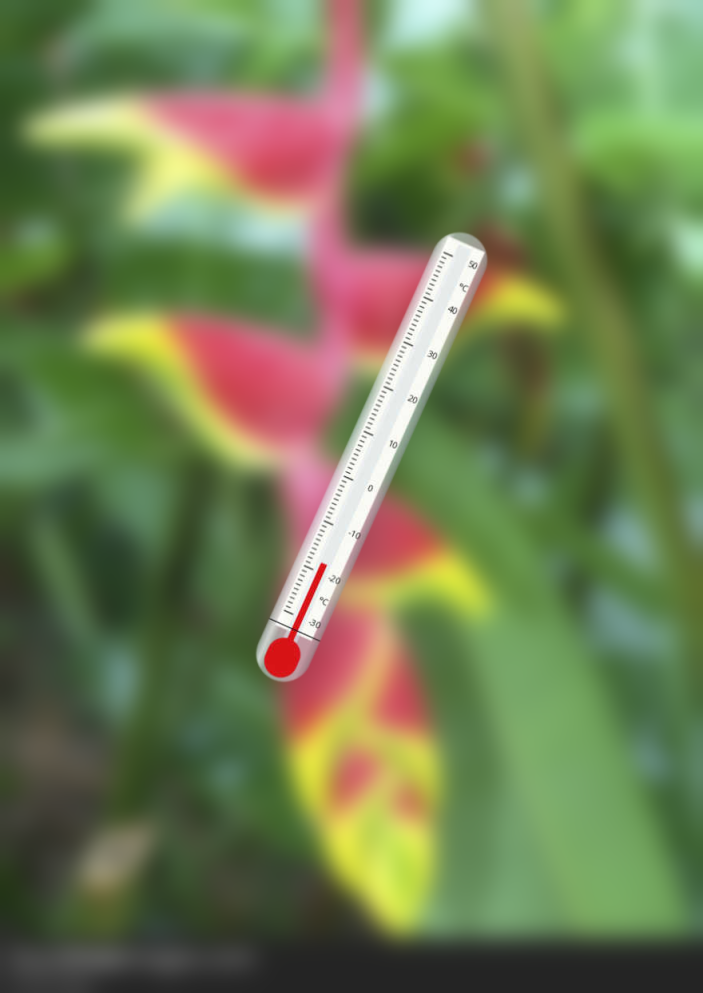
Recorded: -18 °C
